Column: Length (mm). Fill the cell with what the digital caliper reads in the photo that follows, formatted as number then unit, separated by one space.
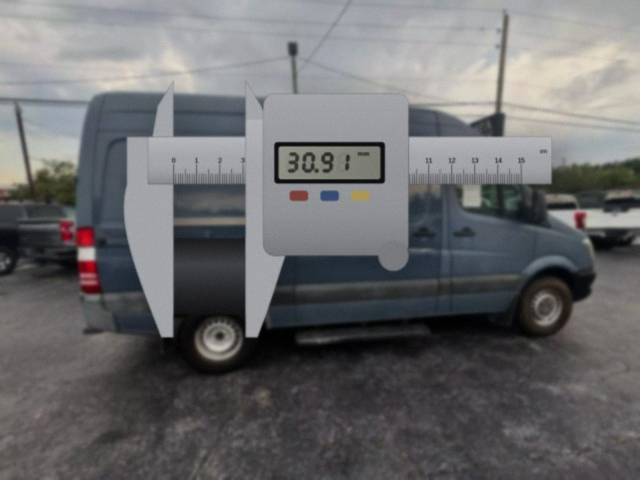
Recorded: 30.91 mm
